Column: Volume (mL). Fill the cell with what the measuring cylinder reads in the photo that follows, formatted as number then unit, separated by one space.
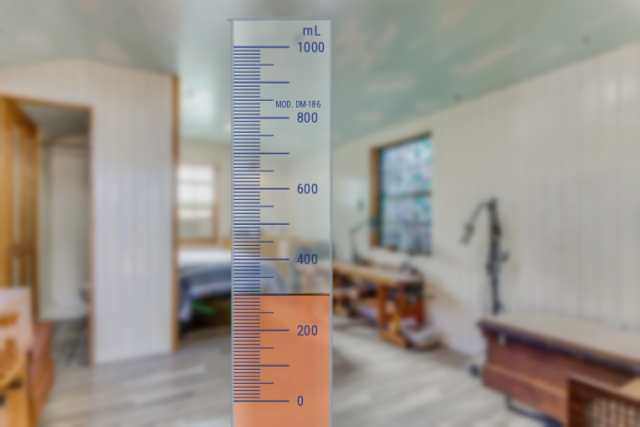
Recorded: 300 mL
